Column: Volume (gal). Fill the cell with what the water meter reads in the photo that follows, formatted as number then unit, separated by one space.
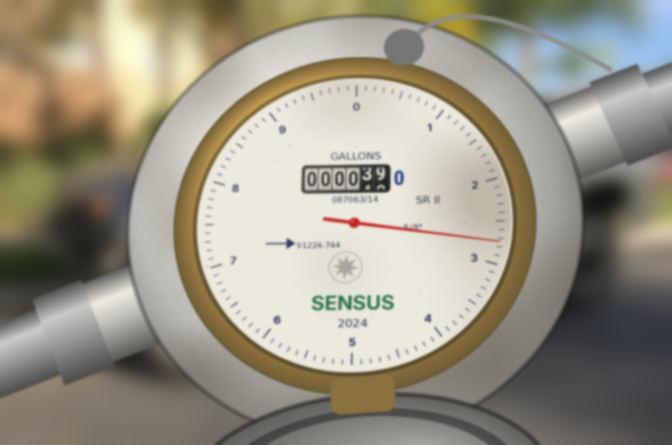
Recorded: 392.7 gal
